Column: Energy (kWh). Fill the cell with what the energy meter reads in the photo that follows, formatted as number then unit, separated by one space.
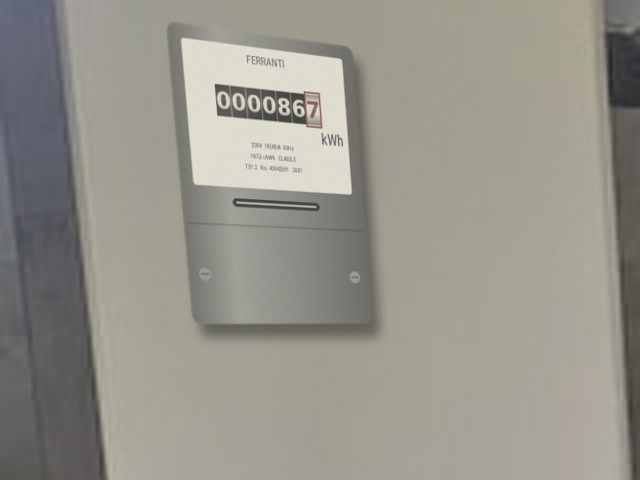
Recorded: 86.7 kWh
